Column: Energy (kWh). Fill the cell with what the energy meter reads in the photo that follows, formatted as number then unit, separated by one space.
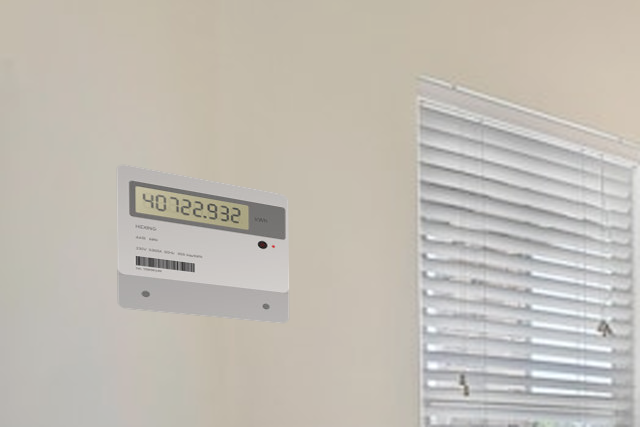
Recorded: 40722.932 kWh
